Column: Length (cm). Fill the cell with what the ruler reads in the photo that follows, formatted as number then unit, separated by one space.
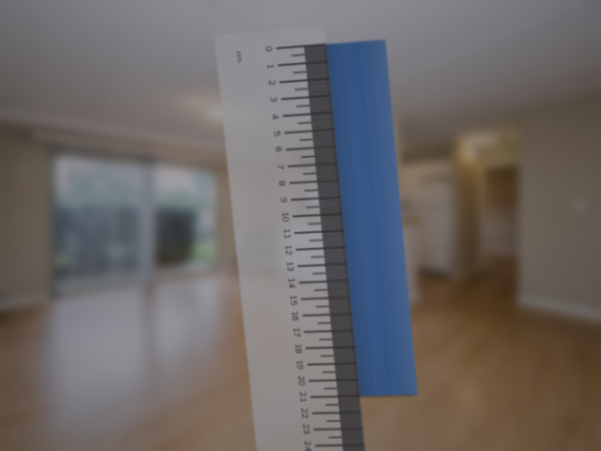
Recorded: 21 cm
